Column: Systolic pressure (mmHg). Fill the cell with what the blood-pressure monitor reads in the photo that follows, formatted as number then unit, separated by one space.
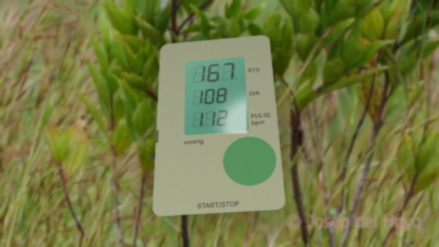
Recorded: 167 mmHg
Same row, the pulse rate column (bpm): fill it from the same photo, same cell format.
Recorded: 112 bpm
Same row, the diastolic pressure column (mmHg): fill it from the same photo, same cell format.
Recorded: 108 mmHg
